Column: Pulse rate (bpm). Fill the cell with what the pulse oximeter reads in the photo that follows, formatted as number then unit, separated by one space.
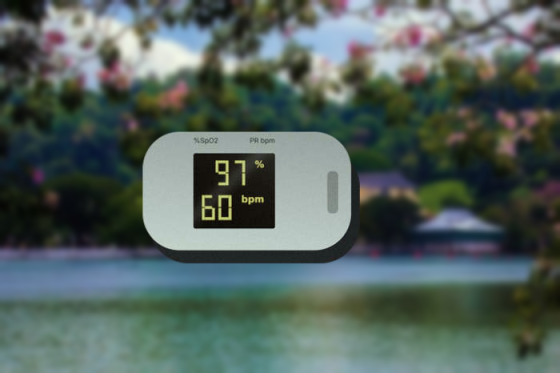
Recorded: 60 bpm
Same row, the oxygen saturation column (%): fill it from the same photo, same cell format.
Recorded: 97 %
